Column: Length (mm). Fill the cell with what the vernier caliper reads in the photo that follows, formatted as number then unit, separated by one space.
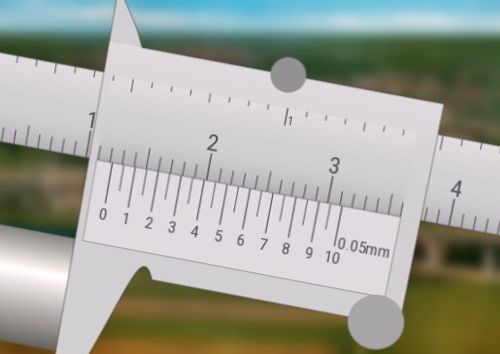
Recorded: 12.2 mm
